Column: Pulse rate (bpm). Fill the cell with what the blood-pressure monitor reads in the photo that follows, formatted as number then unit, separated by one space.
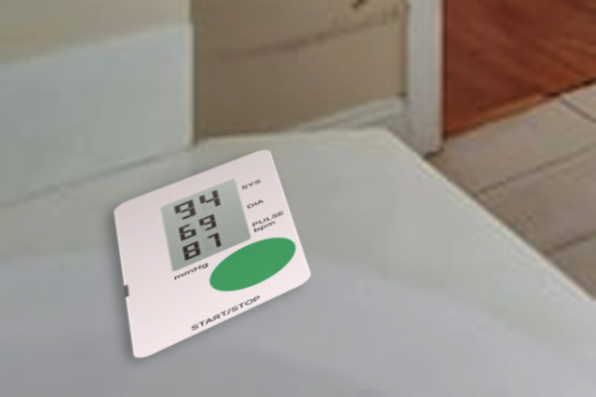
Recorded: 87 bpm
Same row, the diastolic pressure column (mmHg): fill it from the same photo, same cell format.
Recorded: 69 mmHg
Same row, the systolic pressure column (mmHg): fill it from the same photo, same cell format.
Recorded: 94 mmHg
